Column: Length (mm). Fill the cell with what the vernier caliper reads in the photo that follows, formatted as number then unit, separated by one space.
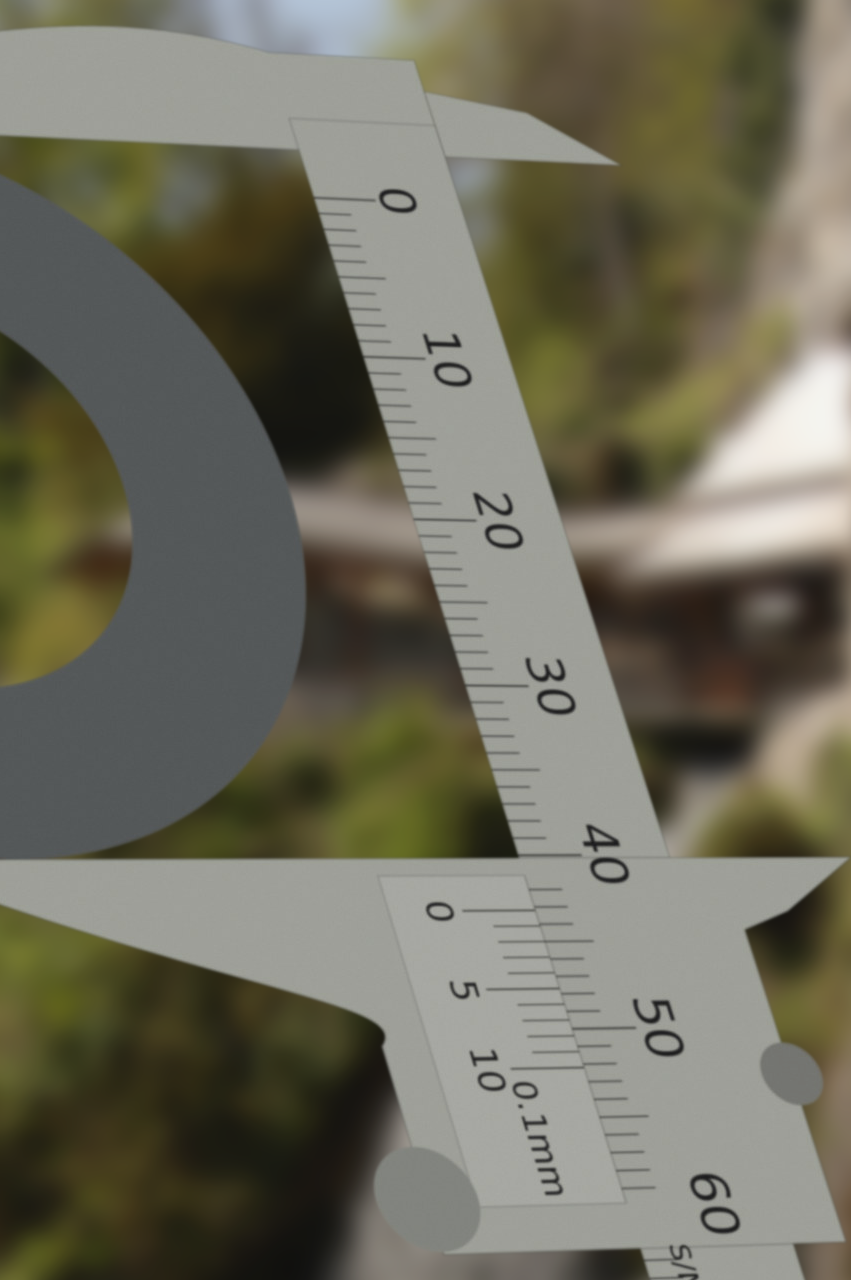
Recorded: 43.2 mm
